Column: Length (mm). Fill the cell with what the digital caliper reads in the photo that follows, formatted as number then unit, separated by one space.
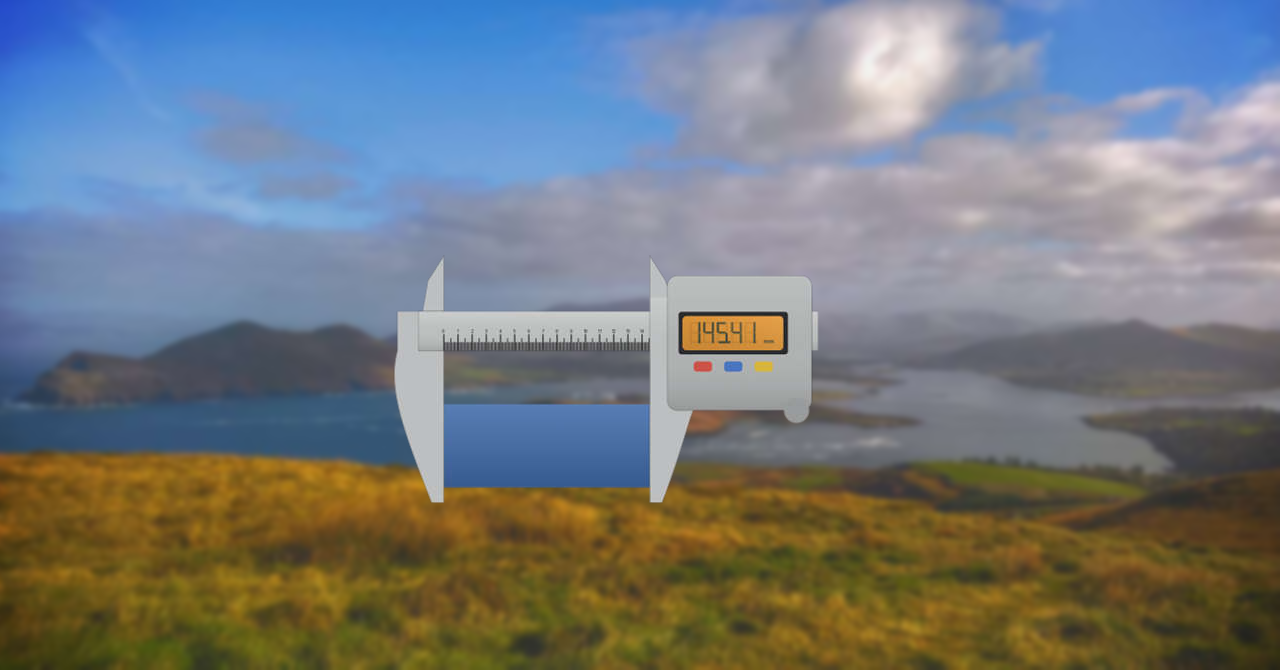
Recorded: 145.41 mm
